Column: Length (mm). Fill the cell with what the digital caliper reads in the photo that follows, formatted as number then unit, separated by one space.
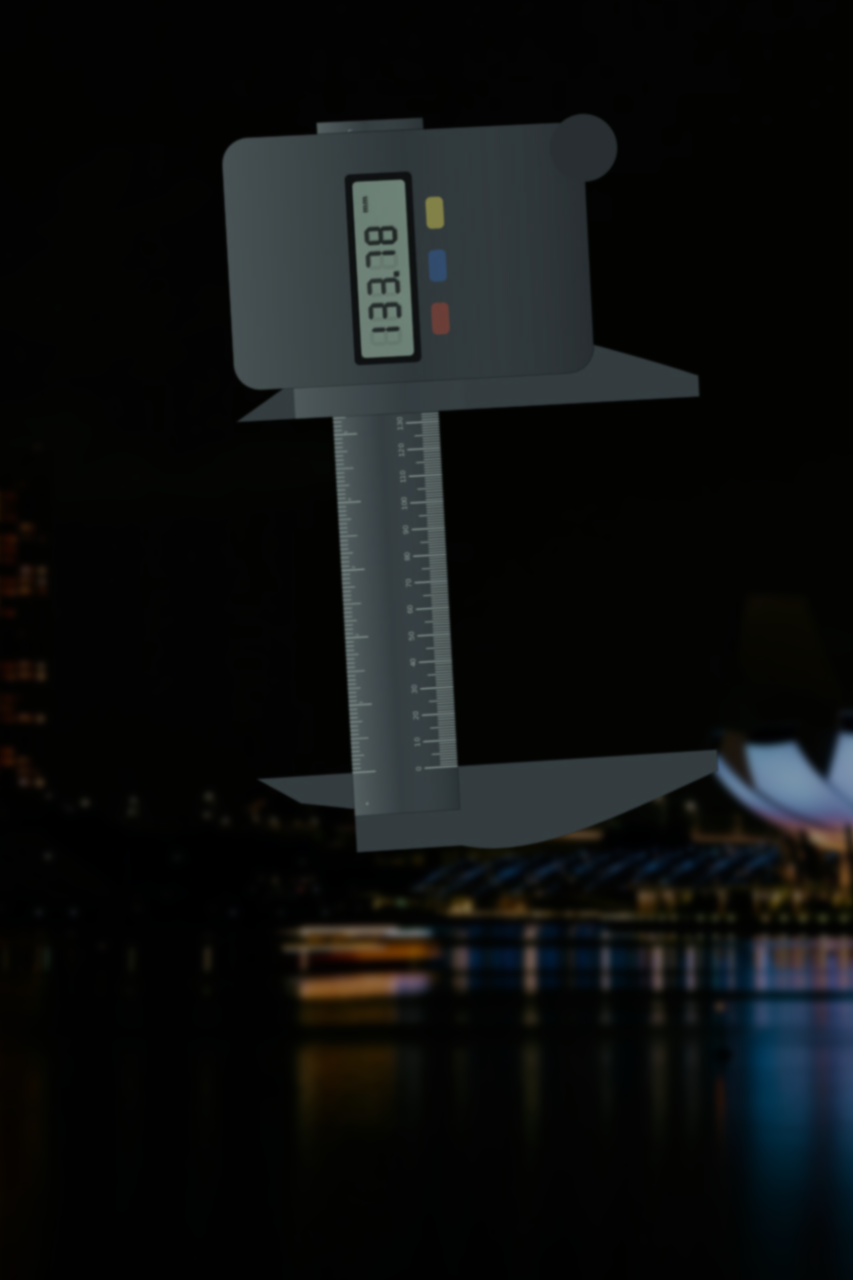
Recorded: 133.78 mm
